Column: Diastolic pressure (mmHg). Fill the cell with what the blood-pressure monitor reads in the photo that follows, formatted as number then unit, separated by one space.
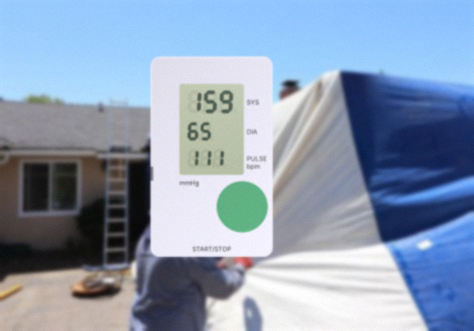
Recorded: 65 mmHg
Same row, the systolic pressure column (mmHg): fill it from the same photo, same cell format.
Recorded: 159 mmHg
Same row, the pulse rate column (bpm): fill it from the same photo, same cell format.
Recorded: 111 bpm
